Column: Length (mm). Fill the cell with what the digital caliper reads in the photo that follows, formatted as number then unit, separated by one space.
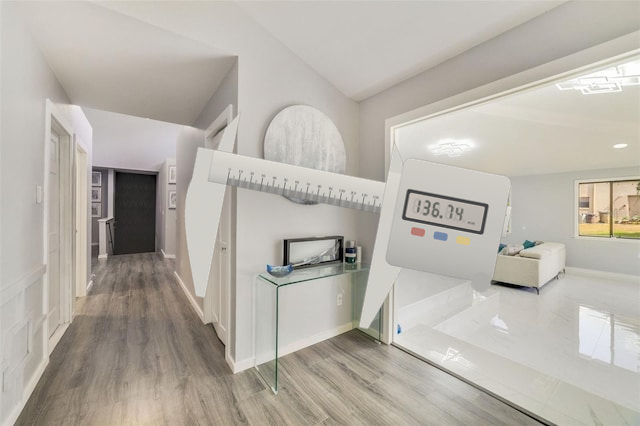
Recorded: 136.74 mm
